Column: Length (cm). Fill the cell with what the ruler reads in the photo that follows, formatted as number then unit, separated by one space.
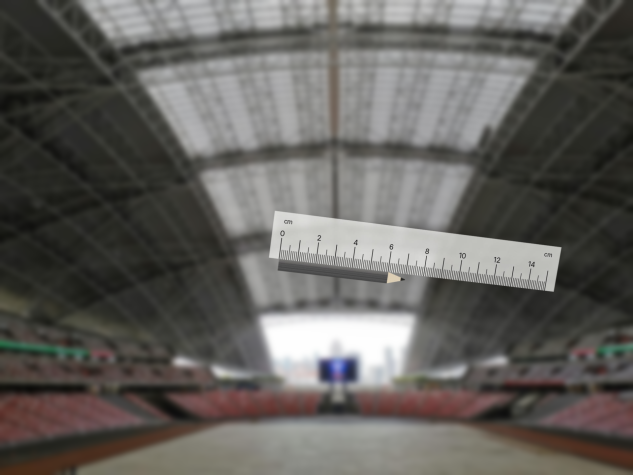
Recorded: 7 cm
